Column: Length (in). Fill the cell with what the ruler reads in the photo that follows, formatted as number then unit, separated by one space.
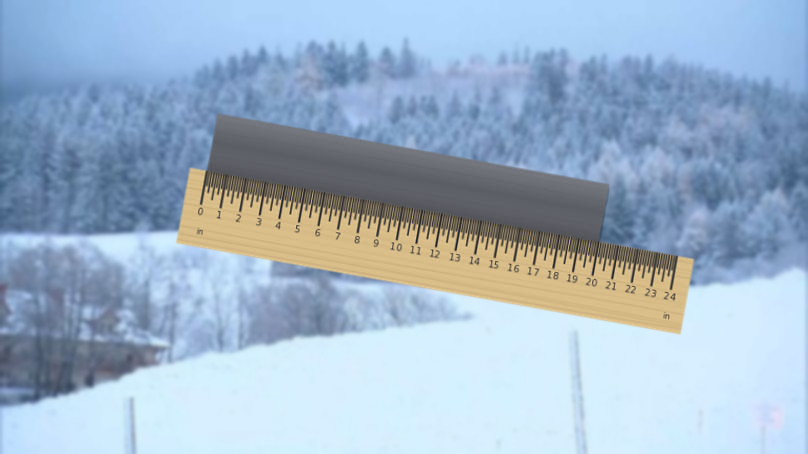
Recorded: 20 in
